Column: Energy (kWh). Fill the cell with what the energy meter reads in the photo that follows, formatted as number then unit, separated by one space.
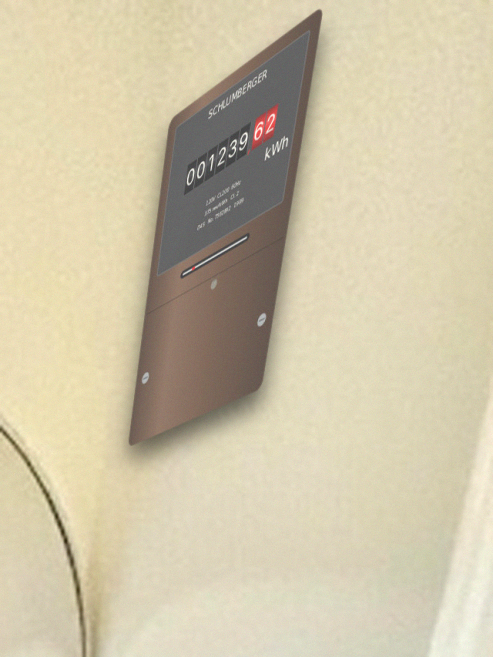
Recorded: 1239.62 kWh
